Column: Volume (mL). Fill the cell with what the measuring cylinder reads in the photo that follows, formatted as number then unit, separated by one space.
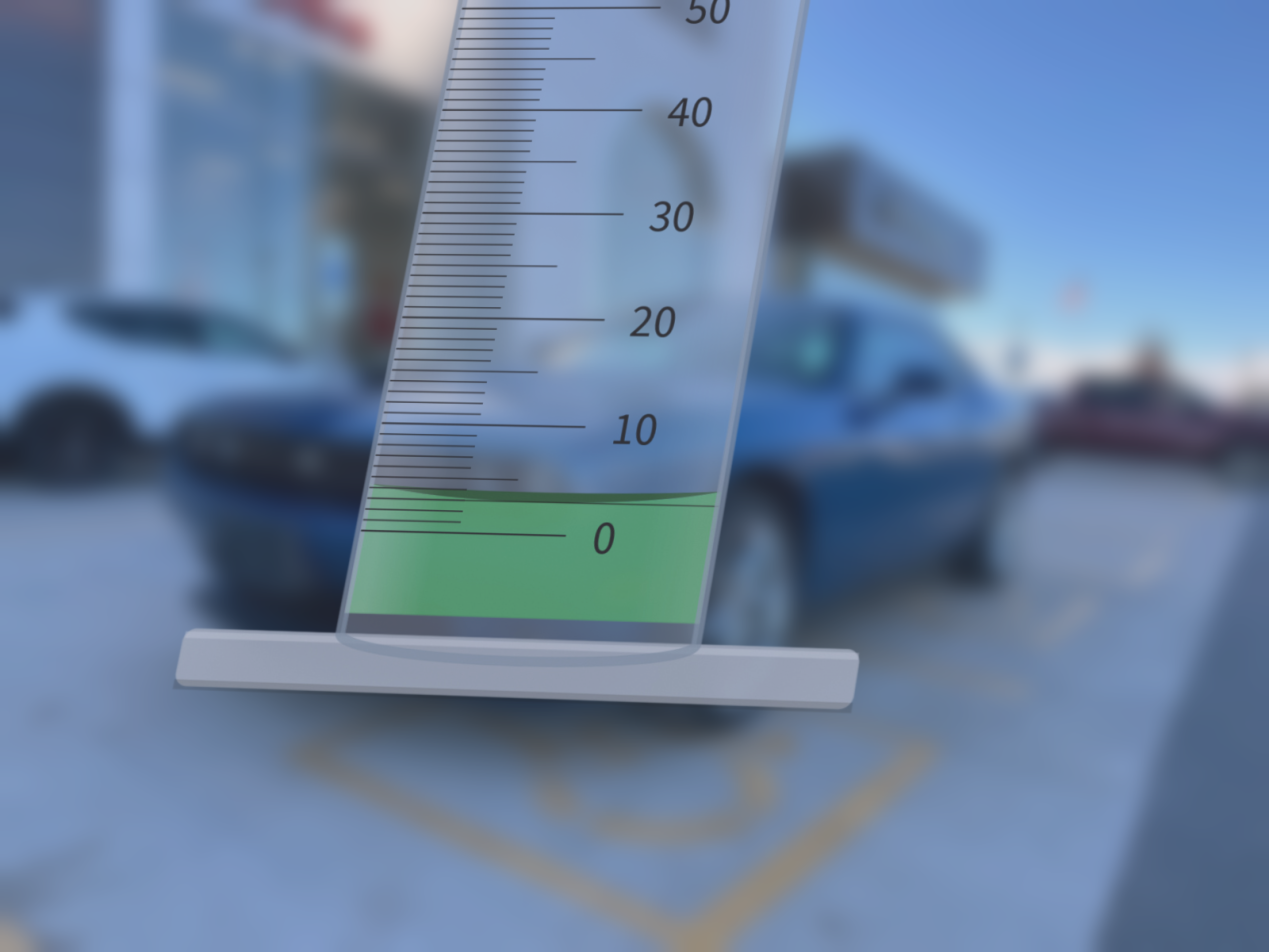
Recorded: 3 mL
